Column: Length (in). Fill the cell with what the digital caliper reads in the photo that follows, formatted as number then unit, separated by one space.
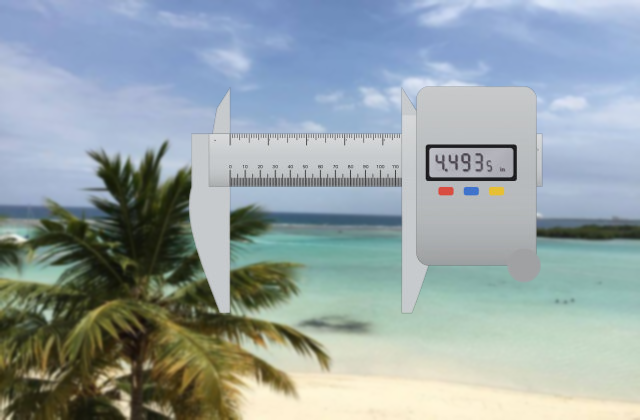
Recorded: 4.4935 in
